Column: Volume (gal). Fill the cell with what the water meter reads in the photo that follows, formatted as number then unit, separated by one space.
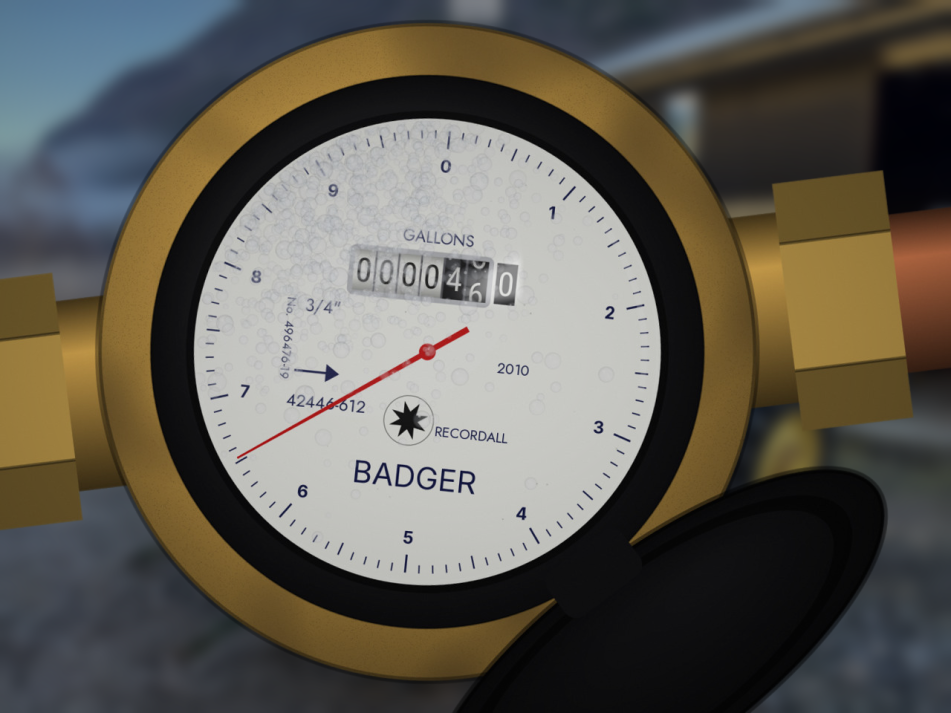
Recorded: 456.5 gal
